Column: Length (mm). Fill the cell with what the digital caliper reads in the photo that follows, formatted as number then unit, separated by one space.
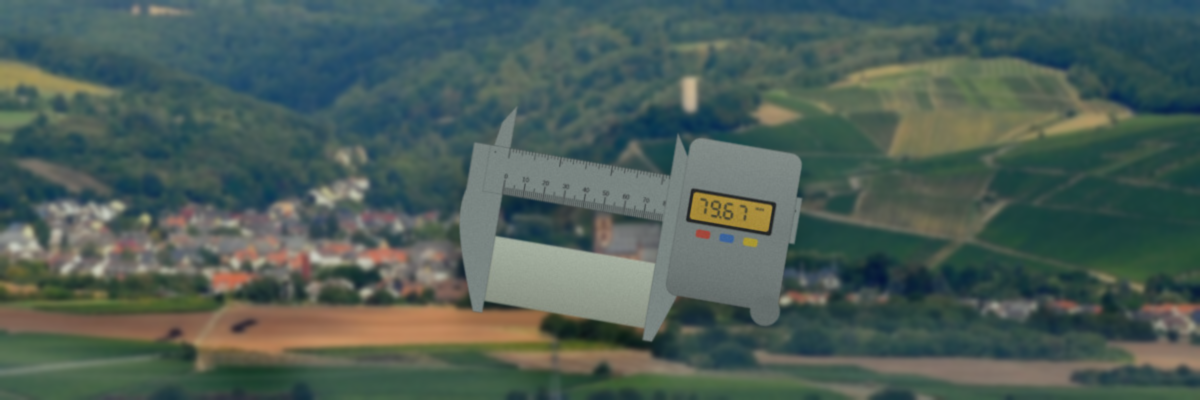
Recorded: 79.67 mm
